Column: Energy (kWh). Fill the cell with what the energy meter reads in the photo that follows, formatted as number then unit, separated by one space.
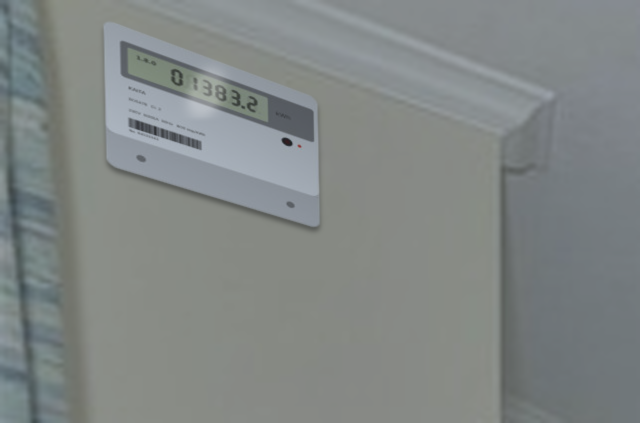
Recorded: 1383.2 kWh
